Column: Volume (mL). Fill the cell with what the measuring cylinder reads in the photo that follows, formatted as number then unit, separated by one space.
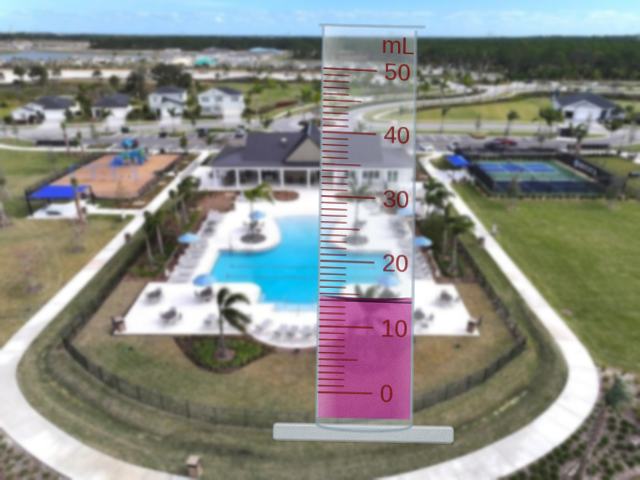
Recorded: 14 mL
